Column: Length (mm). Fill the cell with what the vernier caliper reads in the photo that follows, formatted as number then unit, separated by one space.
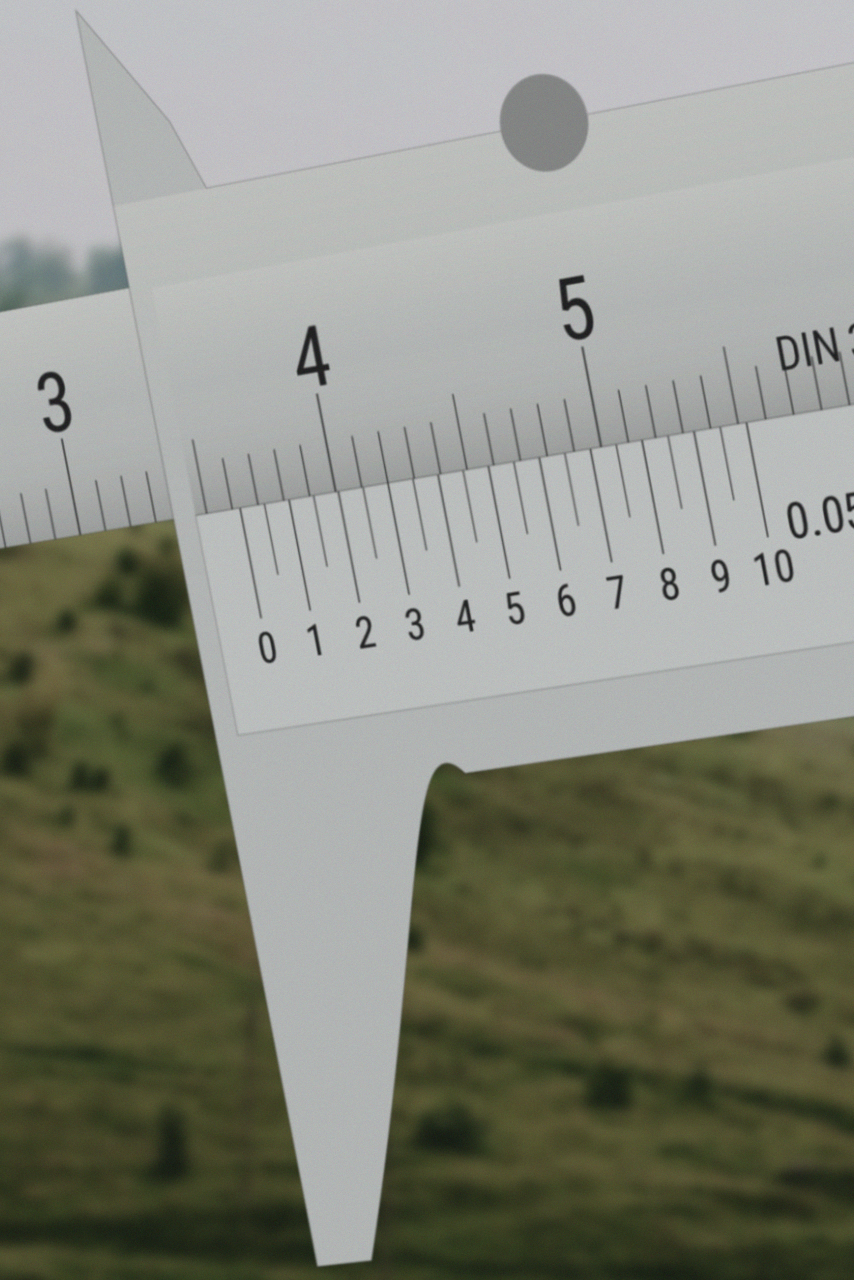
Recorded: 36.3 mm
